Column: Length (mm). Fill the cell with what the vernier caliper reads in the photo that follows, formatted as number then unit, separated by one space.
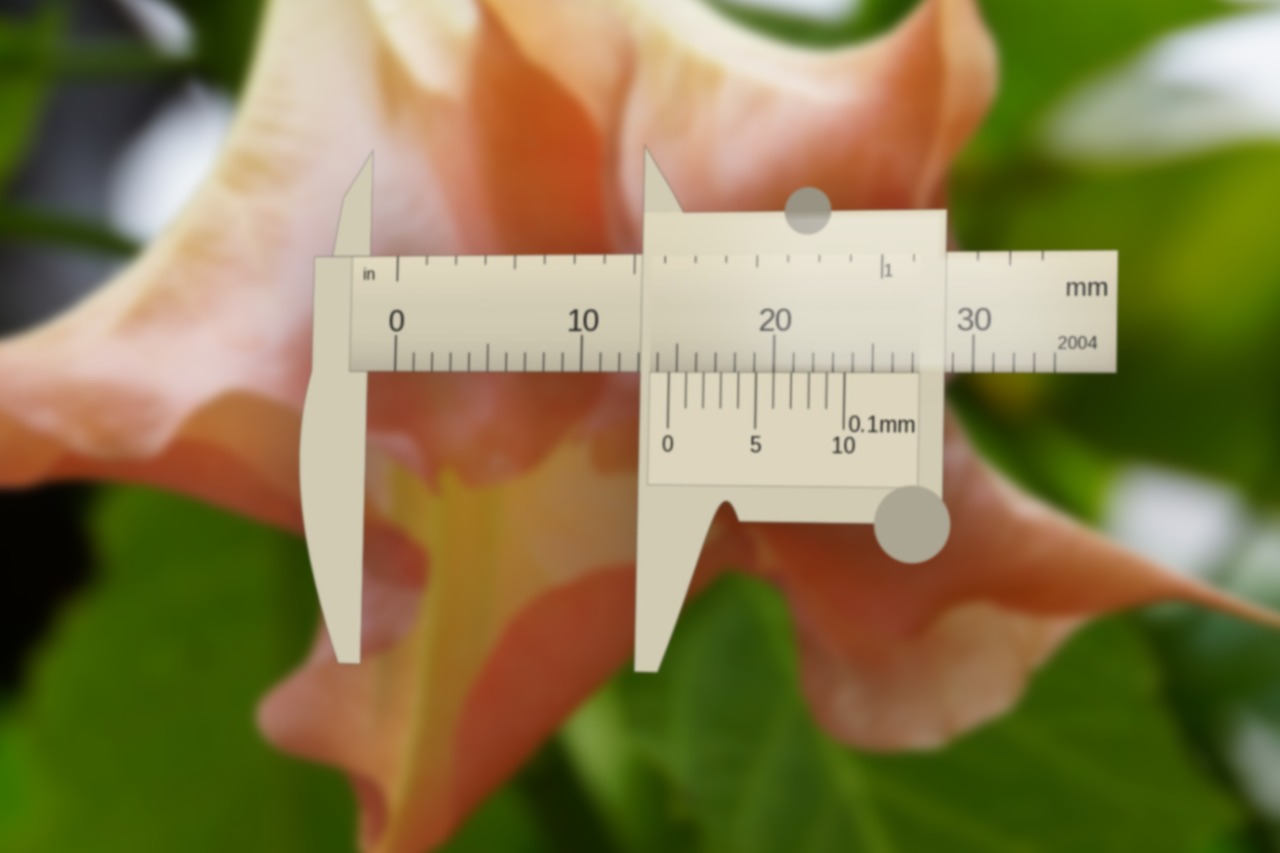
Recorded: 14.6 mm
